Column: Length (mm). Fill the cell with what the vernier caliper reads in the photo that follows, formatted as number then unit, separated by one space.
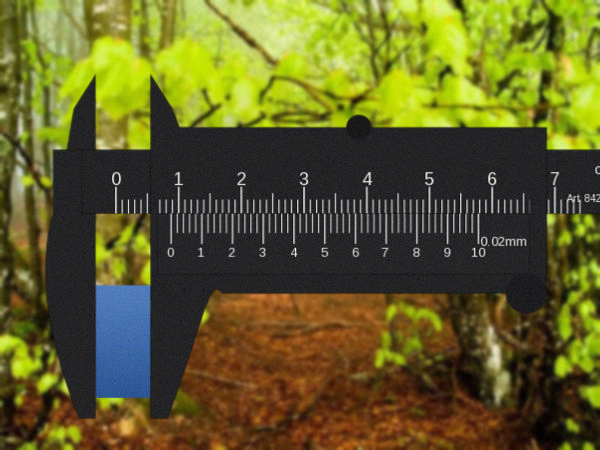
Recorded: 8.8 mm
